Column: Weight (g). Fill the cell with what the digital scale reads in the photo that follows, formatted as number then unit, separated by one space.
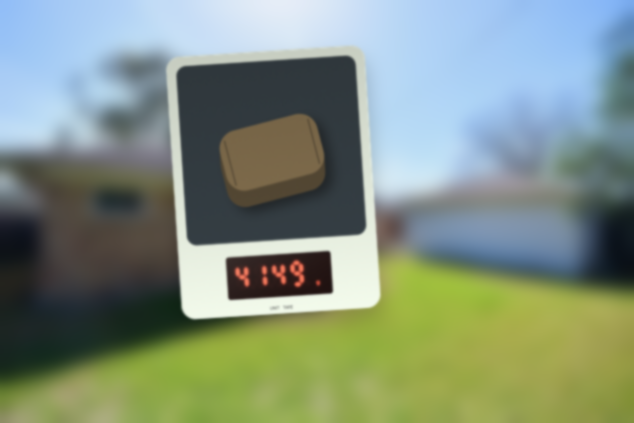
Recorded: 4149 g
